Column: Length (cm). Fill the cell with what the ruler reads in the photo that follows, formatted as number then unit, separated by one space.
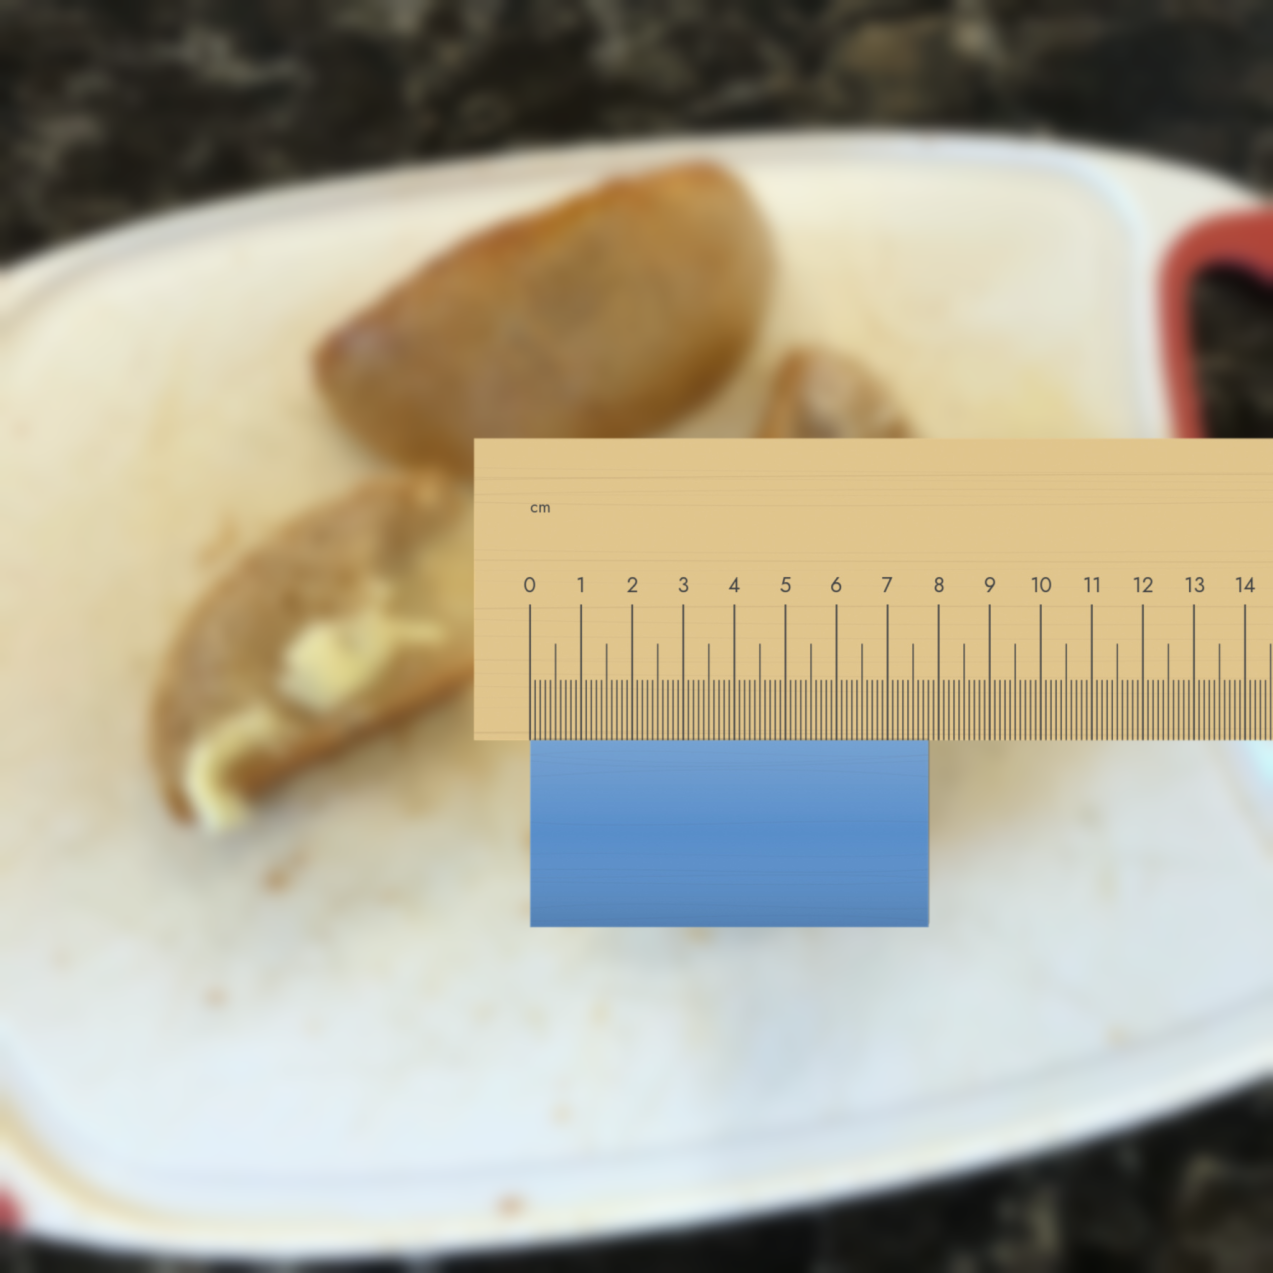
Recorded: 7.8 cm
